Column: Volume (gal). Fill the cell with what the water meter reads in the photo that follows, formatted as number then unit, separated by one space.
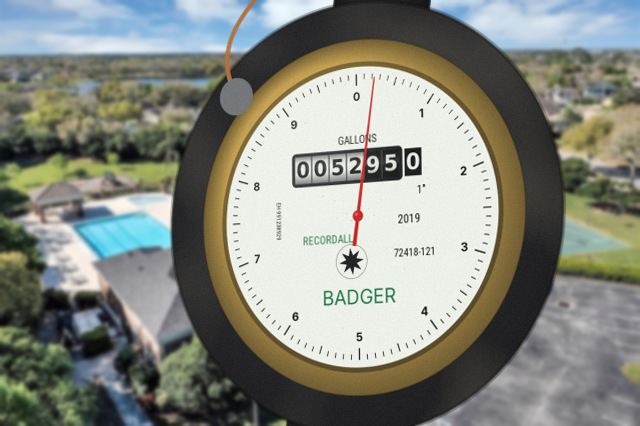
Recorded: 52950.2 gal
